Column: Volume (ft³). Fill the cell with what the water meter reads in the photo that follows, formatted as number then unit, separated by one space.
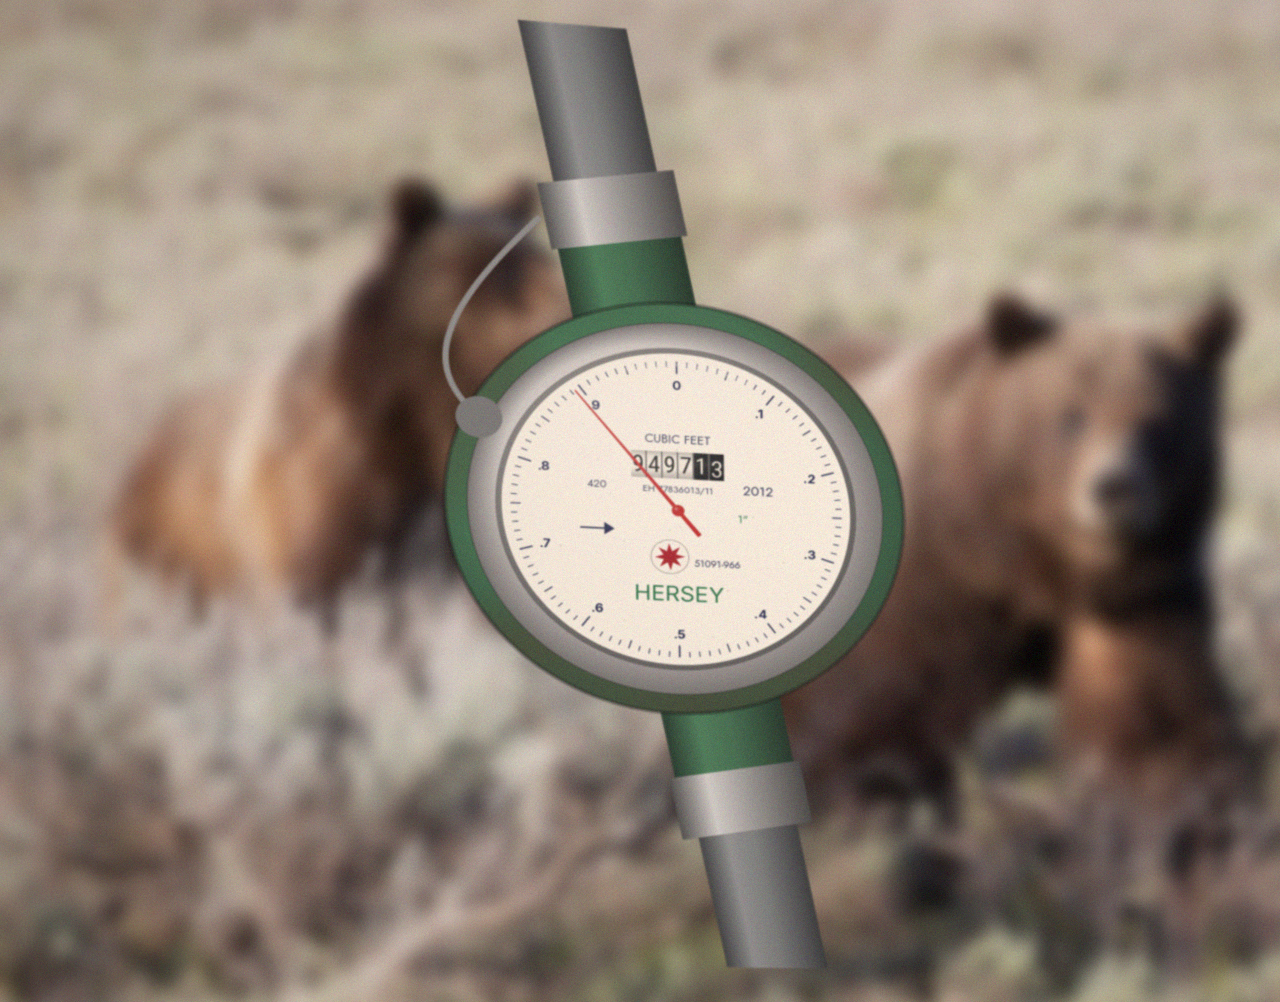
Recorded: 949712.89 ft³
